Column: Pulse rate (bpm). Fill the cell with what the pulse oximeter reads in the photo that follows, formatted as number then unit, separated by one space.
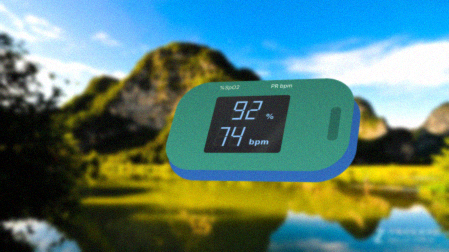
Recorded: 74 bpm
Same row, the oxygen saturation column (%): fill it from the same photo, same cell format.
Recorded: 92 %
